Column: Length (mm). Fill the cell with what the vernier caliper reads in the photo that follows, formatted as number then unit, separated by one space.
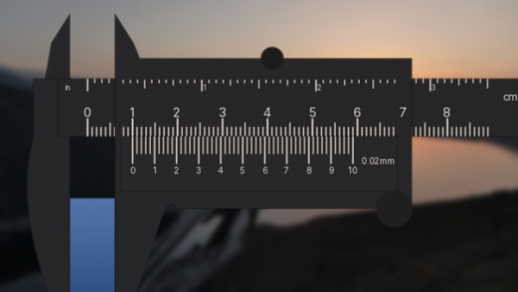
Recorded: 10.0 mm
